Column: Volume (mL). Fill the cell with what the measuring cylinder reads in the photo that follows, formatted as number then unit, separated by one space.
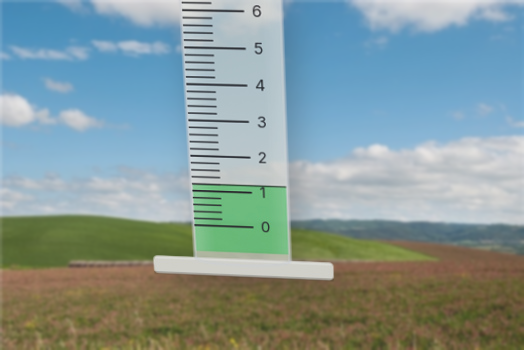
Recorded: 1.2 mL
